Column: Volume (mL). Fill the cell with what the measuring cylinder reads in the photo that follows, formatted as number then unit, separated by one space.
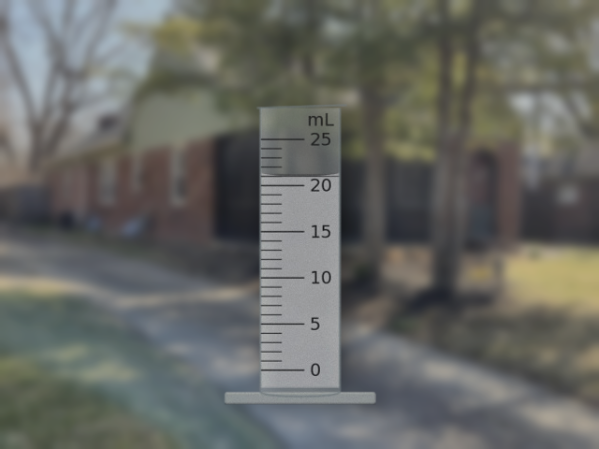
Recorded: 21 mL
